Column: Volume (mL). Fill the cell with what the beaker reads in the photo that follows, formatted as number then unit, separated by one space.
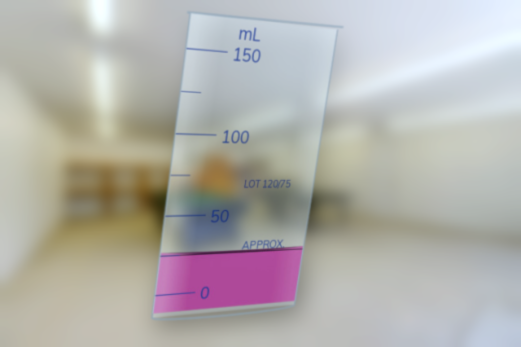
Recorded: 25 mL
